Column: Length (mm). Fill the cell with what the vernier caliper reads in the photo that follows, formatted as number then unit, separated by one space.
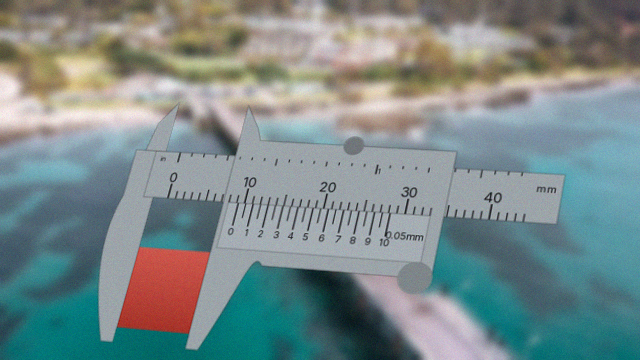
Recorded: 9.2 mm
